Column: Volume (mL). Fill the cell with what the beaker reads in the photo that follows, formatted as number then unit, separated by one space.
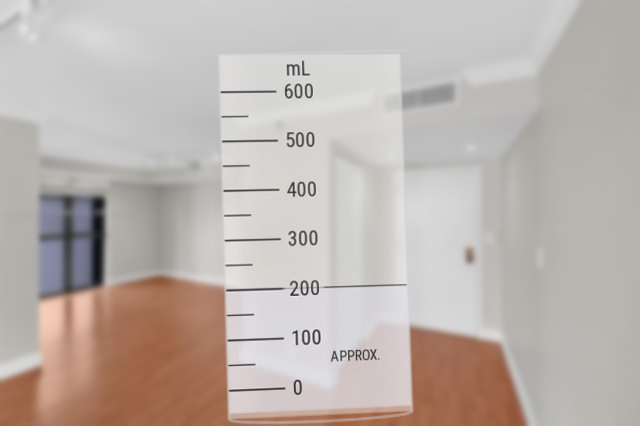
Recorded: 200 mL
